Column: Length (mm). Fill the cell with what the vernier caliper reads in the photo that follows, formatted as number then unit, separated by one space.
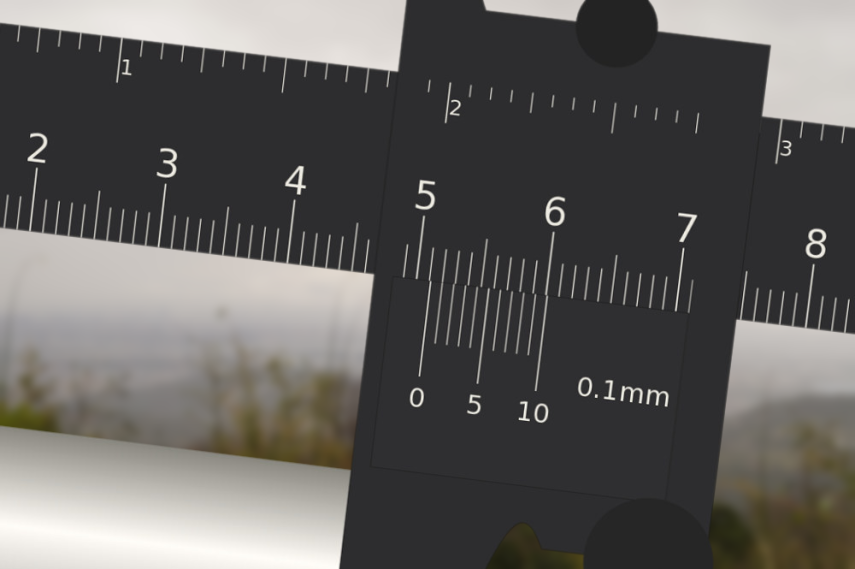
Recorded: 51.1 mm
